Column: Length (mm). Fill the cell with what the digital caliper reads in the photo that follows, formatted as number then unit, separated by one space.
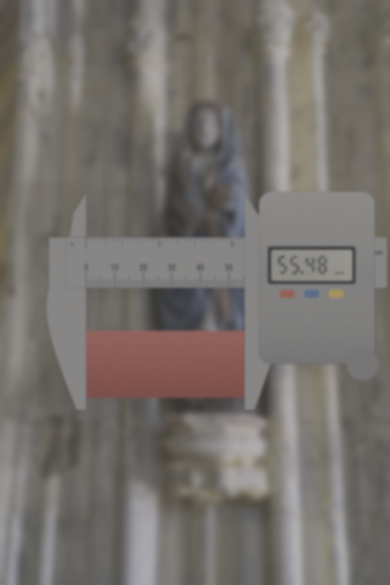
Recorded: 55.48 mm
